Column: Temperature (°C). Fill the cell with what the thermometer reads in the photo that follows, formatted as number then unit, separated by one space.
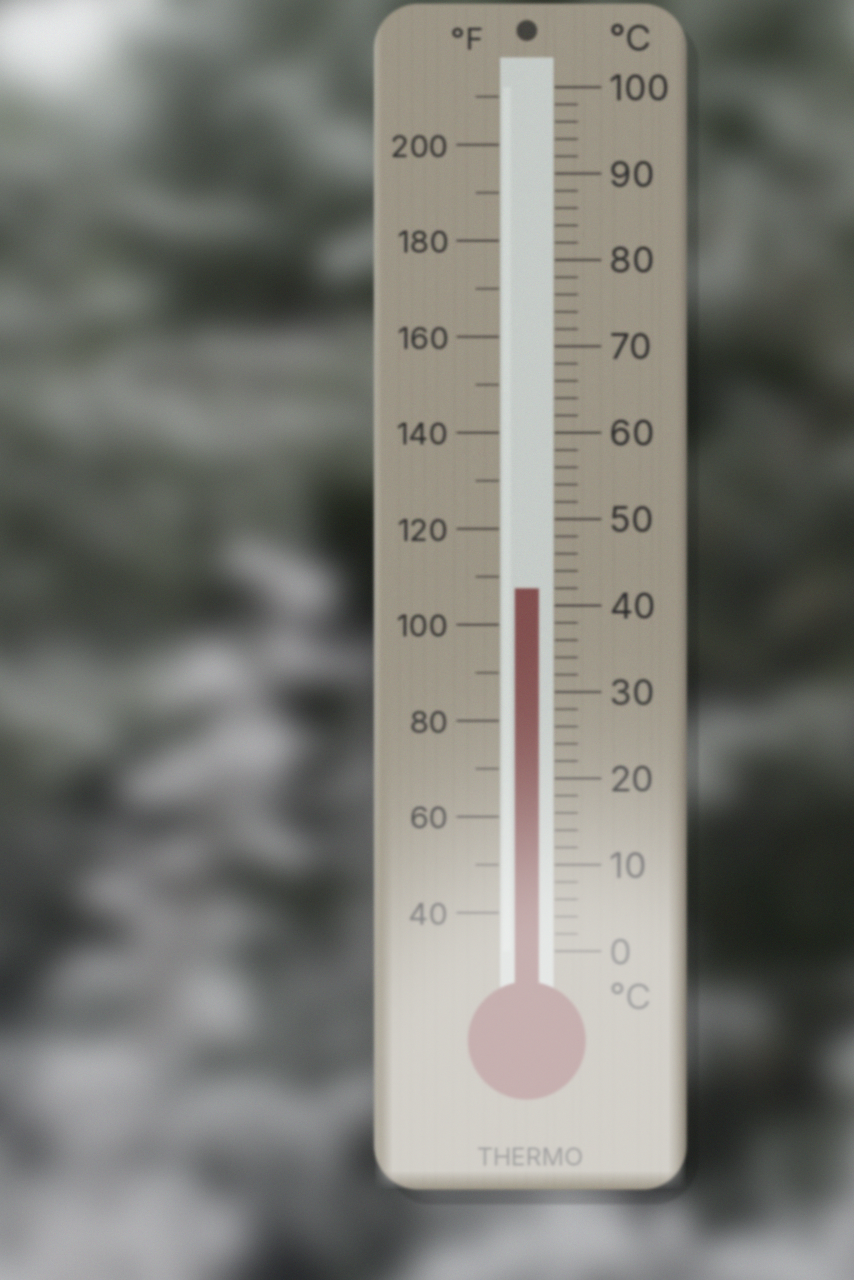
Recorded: 42 °C
